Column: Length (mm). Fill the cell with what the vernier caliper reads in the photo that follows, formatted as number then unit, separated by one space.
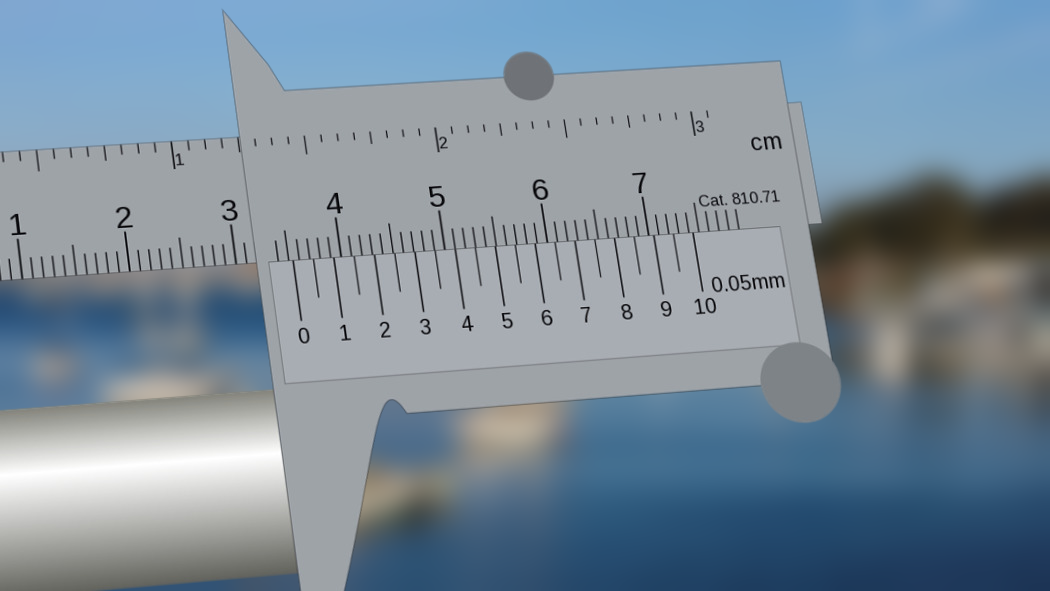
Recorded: 35.4 mm
